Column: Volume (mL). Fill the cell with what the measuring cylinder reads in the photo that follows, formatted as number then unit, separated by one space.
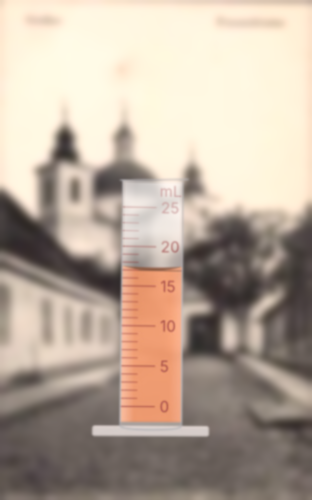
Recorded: 17 mL
